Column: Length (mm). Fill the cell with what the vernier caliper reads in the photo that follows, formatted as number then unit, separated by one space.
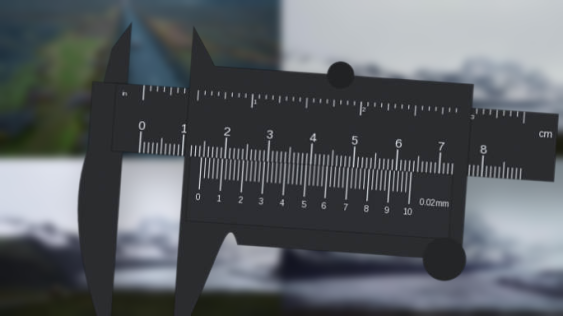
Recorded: 14.5 mm
